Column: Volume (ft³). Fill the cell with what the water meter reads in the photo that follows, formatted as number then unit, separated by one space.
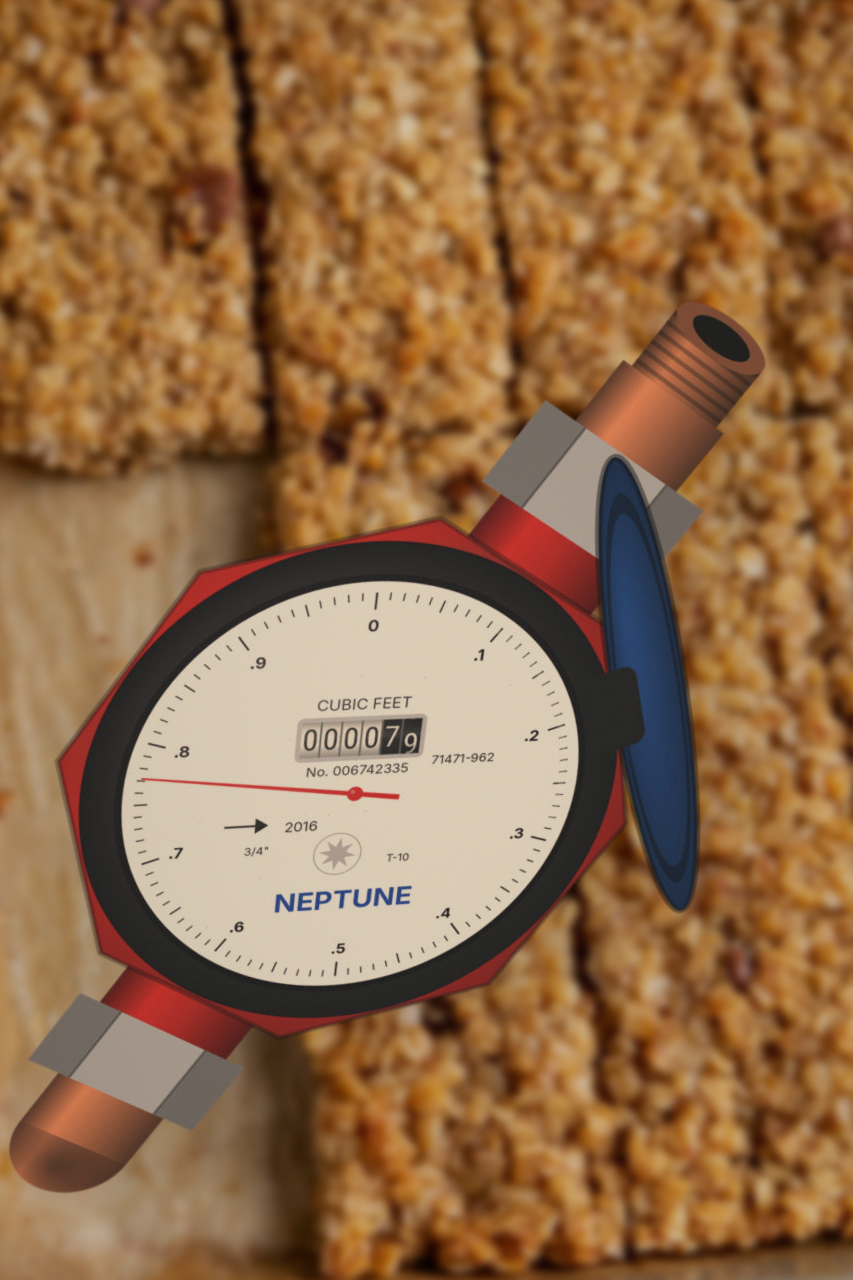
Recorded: 78.77 ft³
